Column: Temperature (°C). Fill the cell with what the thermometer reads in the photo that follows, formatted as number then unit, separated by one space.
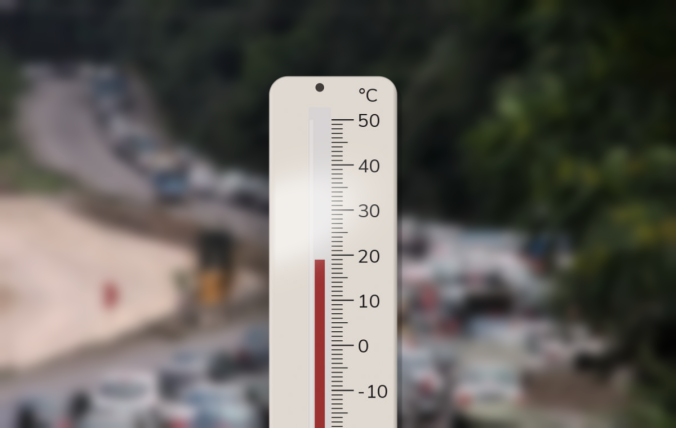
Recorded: 19 °C
